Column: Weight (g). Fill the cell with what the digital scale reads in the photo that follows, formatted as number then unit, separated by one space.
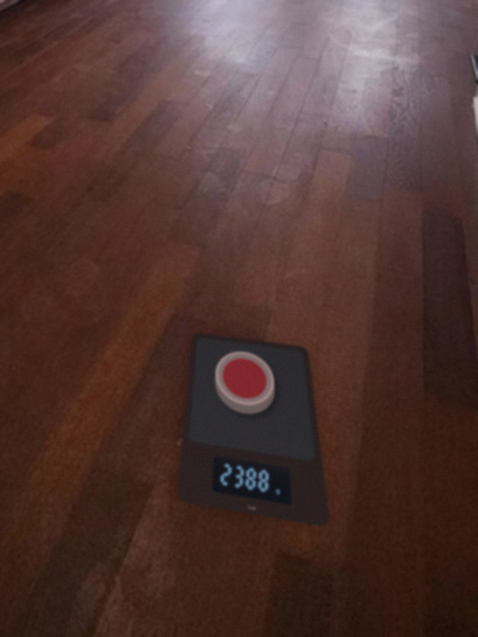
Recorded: 2388 g
